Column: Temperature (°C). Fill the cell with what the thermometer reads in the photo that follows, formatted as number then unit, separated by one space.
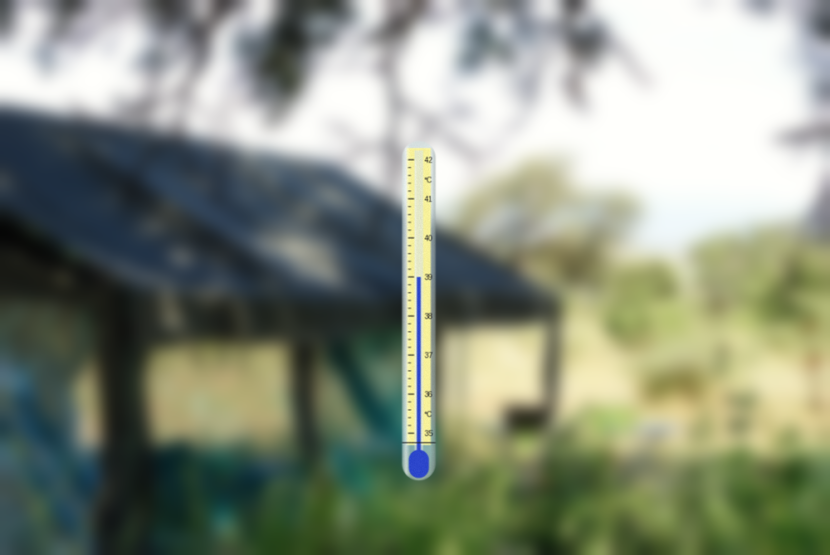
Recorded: 39 °C
